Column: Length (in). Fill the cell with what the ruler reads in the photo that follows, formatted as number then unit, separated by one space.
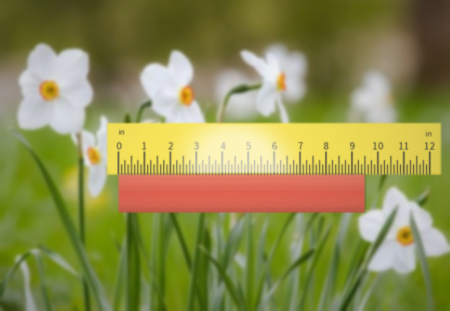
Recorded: 9.5 in
